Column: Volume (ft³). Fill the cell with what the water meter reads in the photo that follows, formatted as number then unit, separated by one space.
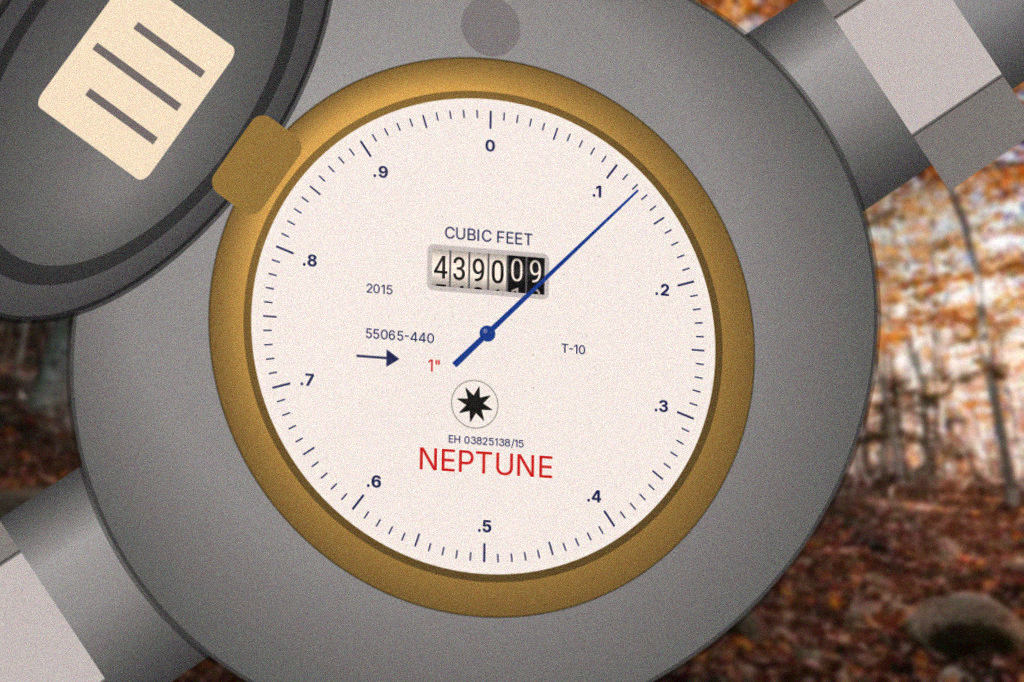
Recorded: 439009.12 ft³
